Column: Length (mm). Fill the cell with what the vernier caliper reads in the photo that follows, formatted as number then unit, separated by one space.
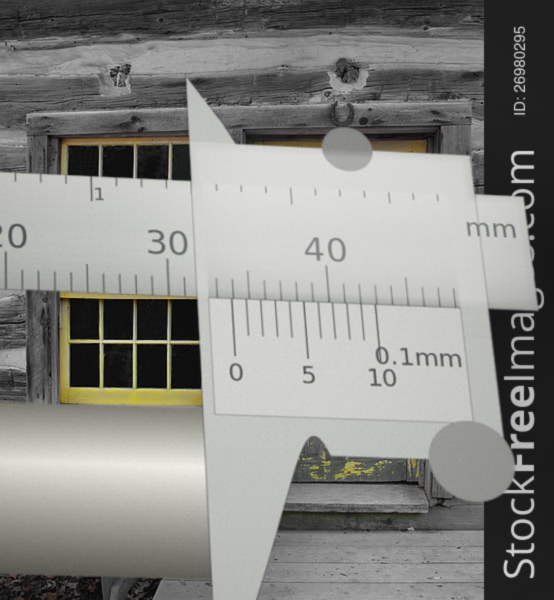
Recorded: 33.9 mm
